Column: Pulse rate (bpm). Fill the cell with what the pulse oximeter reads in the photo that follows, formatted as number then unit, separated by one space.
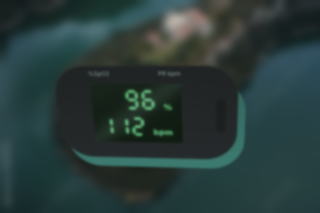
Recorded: 112 bpm
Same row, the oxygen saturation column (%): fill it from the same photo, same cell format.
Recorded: 96 %
